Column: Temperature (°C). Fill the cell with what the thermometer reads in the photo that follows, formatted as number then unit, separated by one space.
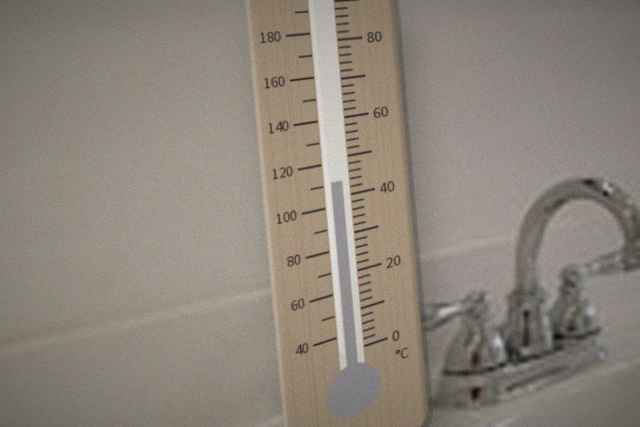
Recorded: 44 °C
